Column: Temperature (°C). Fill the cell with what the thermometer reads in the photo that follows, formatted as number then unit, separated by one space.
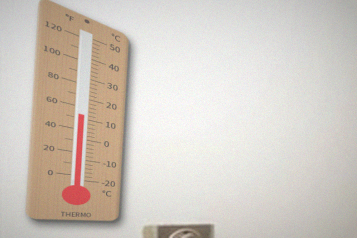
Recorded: 12 °C
